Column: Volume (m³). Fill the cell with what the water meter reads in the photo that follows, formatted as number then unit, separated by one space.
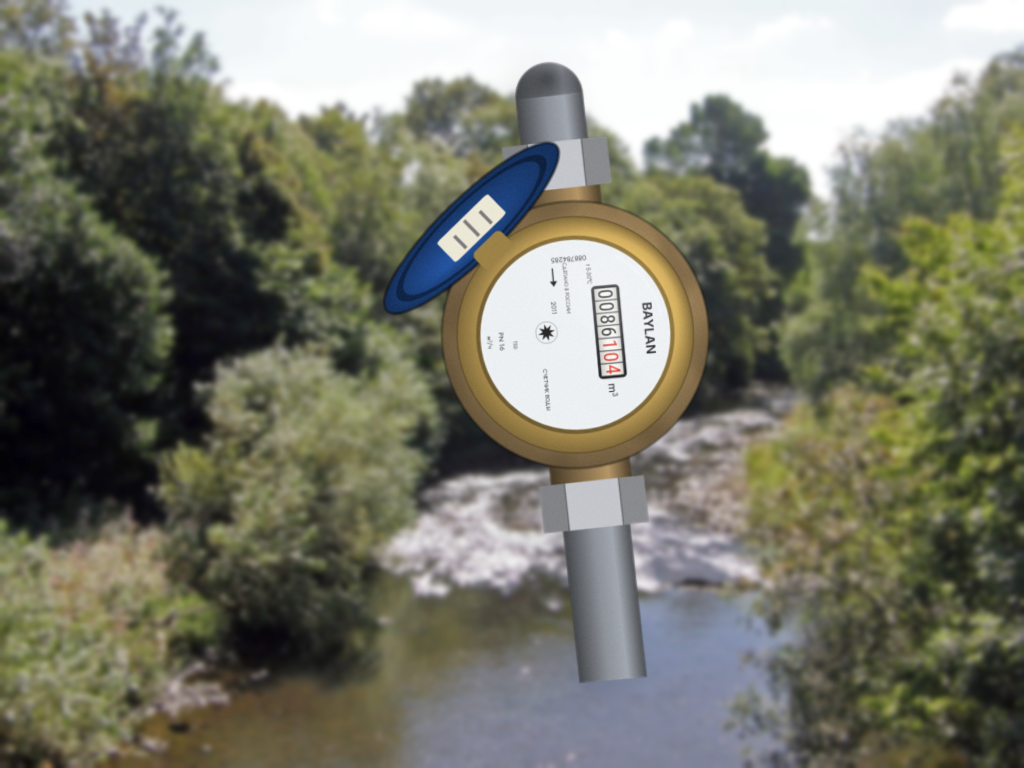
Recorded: 86.104 m³
